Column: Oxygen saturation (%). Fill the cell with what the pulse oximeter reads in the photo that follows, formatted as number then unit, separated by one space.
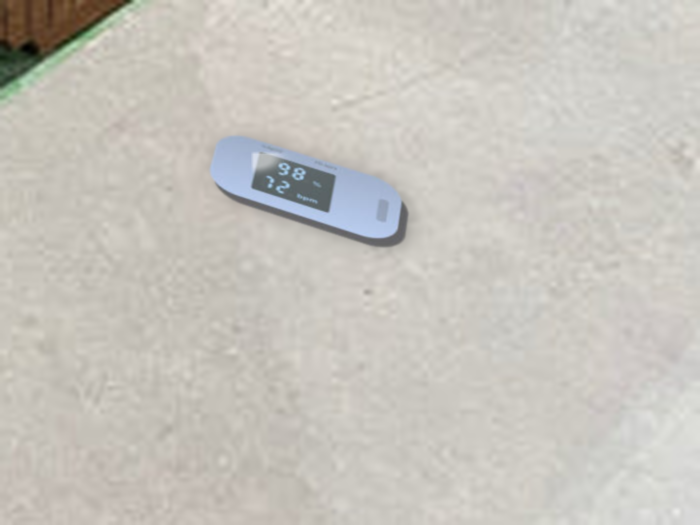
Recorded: 98 %
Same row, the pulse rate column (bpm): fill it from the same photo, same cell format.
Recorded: 72 bpm
